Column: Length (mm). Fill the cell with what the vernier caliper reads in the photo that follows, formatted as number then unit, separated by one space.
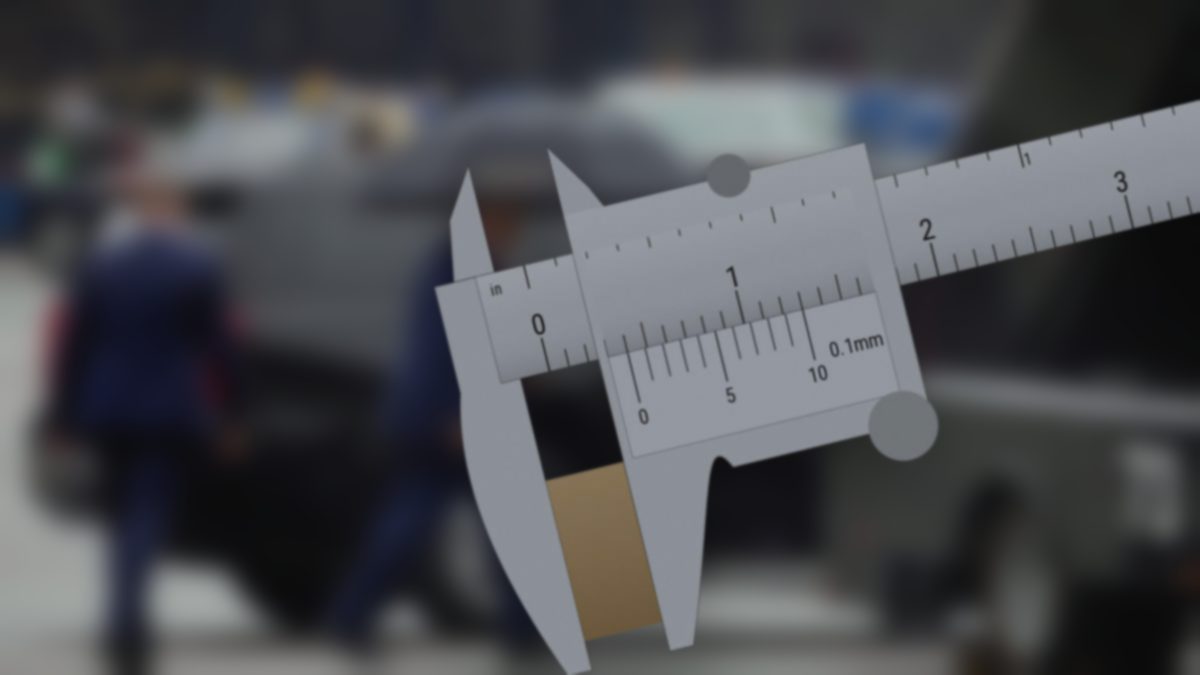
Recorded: 4.0 mm
